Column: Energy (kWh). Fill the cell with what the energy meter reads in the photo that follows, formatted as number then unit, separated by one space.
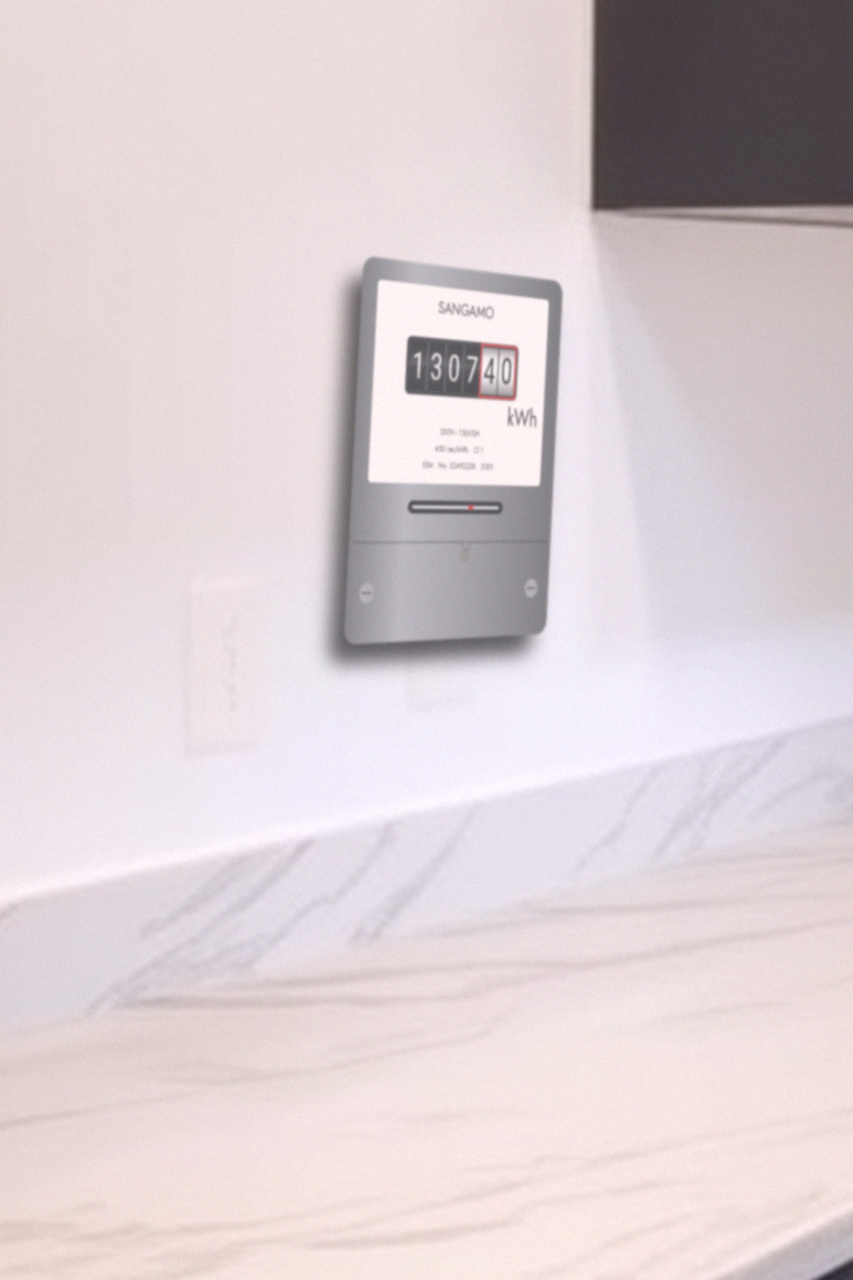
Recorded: 1307.40 kWh
